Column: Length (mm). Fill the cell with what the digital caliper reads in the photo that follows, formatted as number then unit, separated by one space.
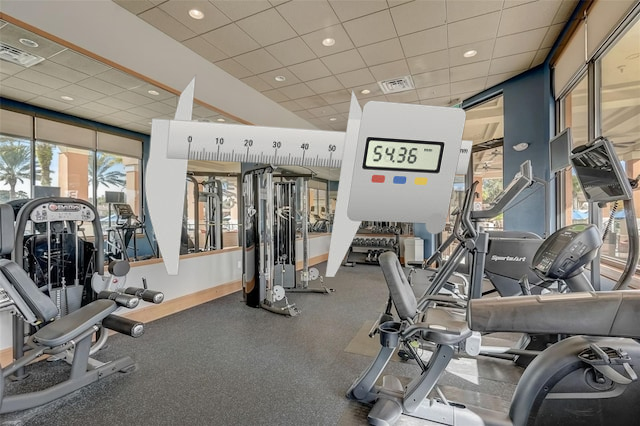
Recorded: 54.36 mm
